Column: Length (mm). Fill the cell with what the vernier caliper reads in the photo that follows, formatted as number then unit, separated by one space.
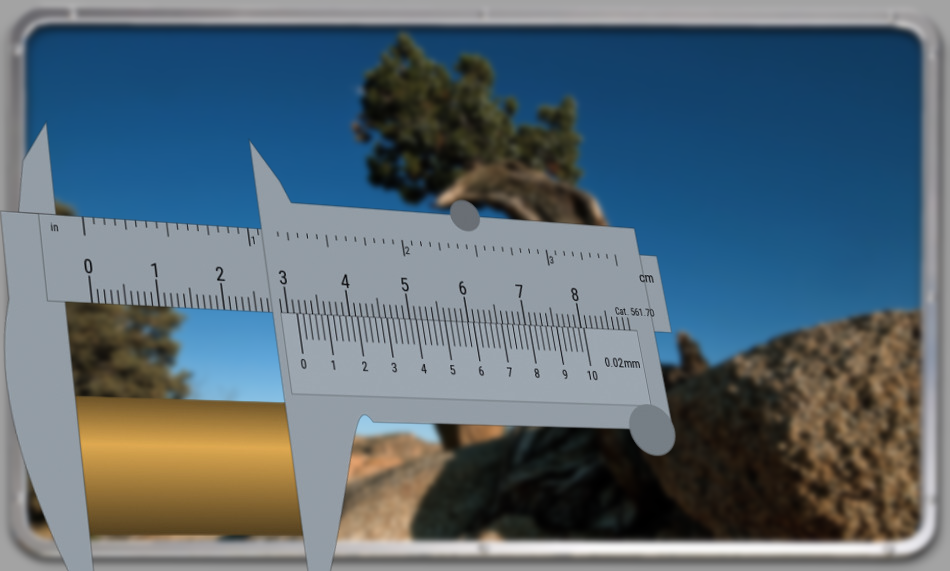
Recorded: 31.5 mm
